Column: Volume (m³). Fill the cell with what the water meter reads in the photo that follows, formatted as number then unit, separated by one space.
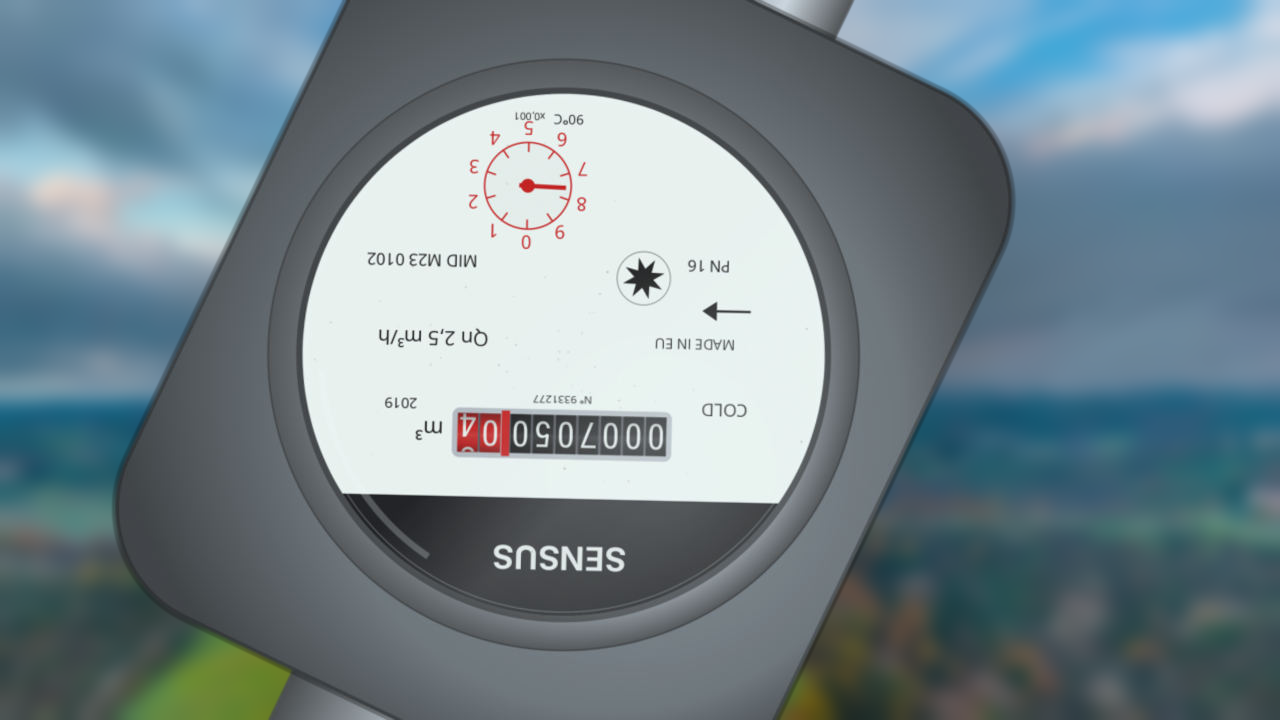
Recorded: 7050.037 m³
